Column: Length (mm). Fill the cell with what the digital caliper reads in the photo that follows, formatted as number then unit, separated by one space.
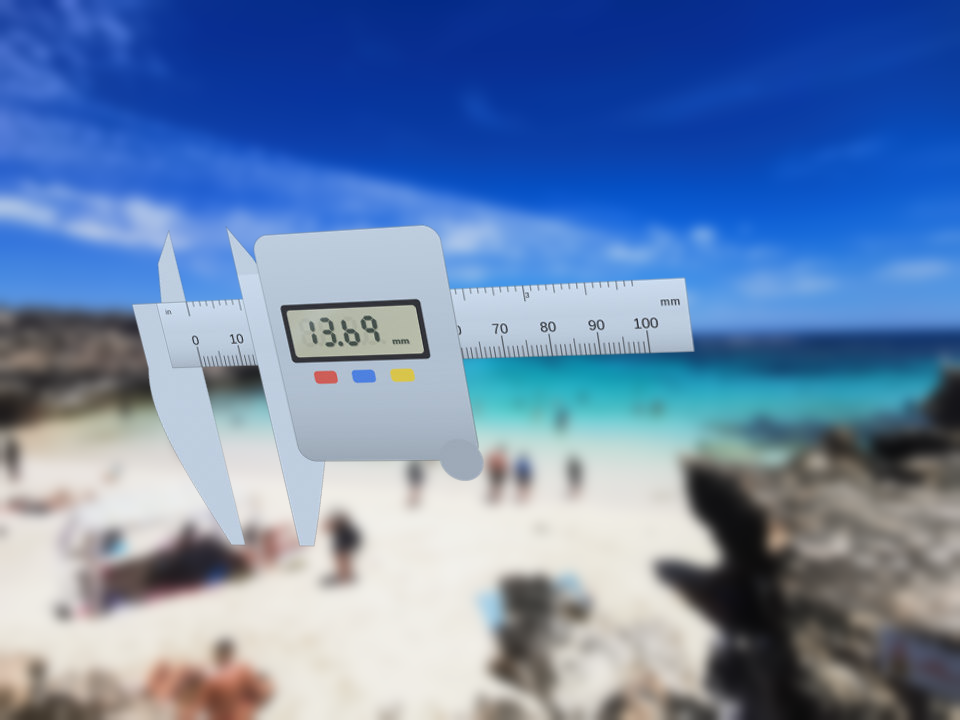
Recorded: 13.69 mm
